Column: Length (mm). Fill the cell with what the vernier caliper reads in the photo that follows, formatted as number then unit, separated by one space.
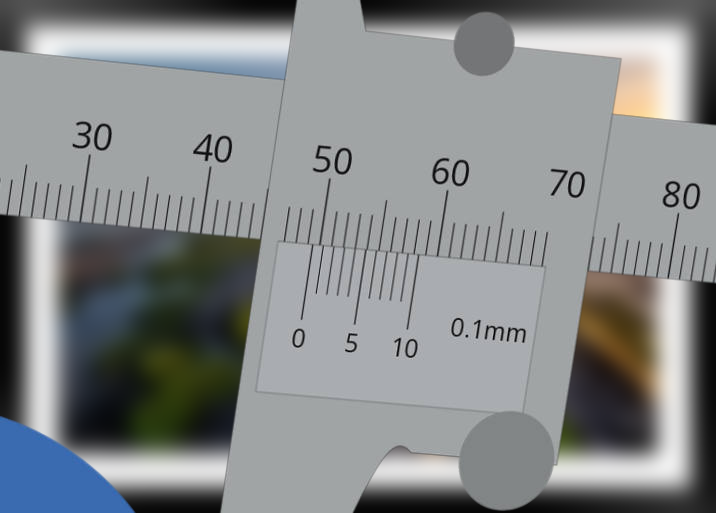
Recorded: 49.4 mm
